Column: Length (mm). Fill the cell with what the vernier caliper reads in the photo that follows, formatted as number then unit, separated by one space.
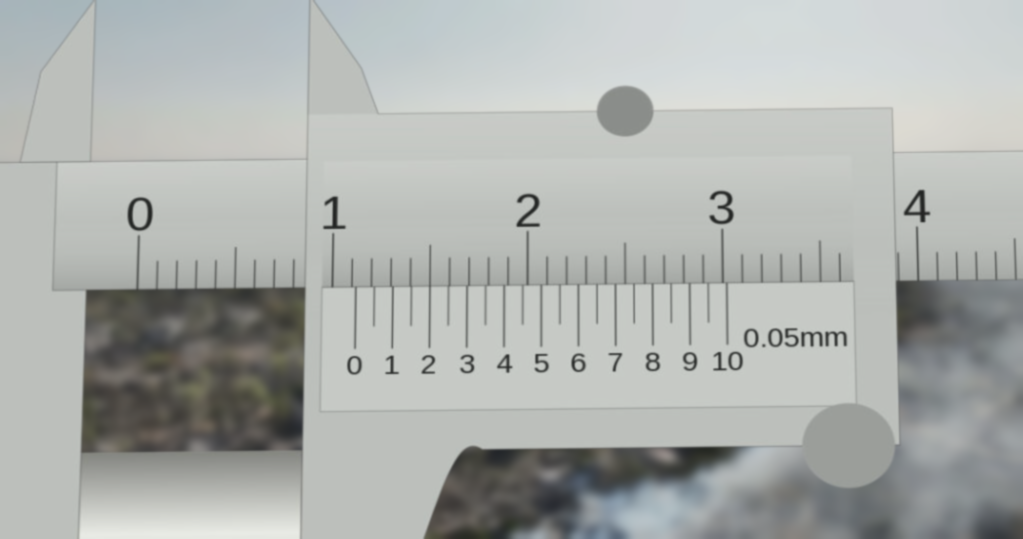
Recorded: 11.2 mm
